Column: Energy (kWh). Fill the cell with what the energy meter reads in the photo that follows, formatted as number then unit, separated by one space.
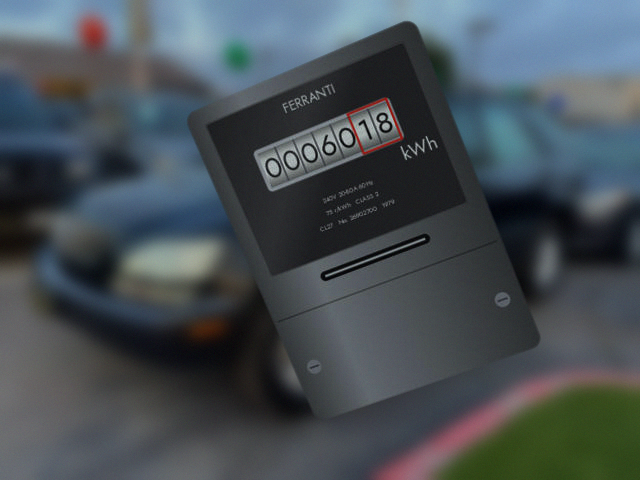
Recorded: 60.18 kWh
